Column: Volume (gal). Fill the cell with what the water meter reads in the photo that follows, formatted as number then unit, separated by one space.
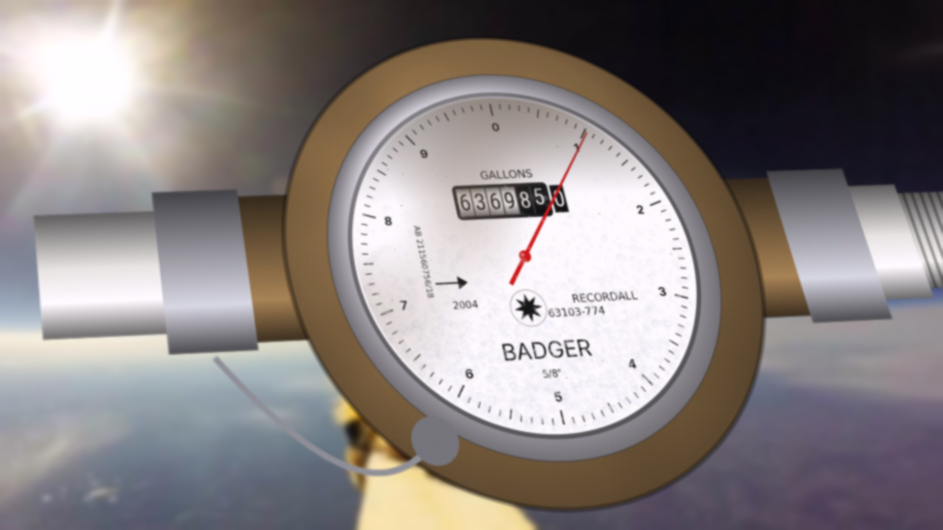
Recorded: 6369851.0 gal
